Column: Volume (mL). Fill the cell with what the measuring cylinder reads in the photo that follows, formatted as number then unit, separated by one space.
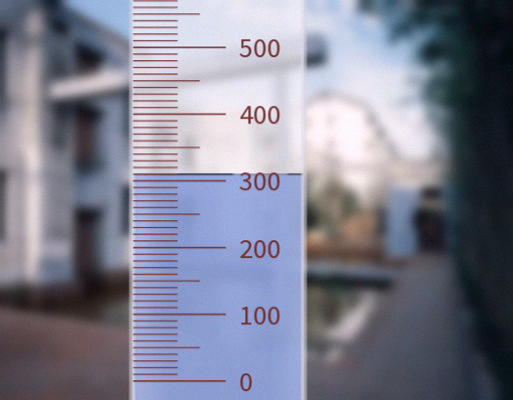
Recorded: 310 mL
